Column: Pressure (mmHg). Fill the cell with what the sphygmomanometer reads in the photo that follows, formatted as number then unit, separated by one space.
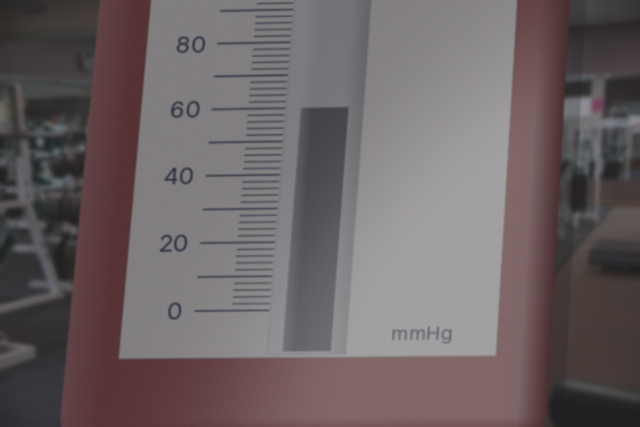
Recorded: 60 mmHg
